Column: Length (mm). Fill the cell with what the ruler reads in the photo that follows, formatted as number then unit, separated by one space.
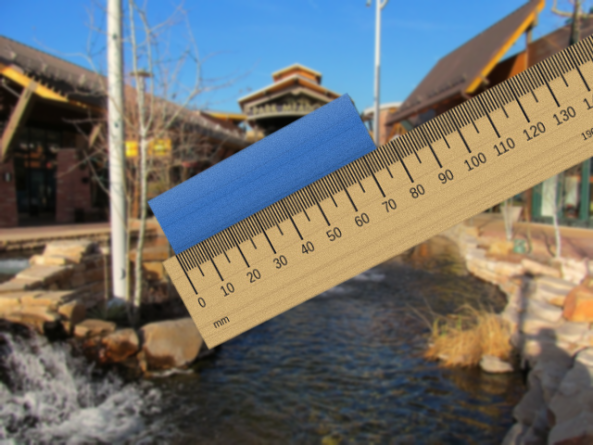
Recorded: 75 mm
